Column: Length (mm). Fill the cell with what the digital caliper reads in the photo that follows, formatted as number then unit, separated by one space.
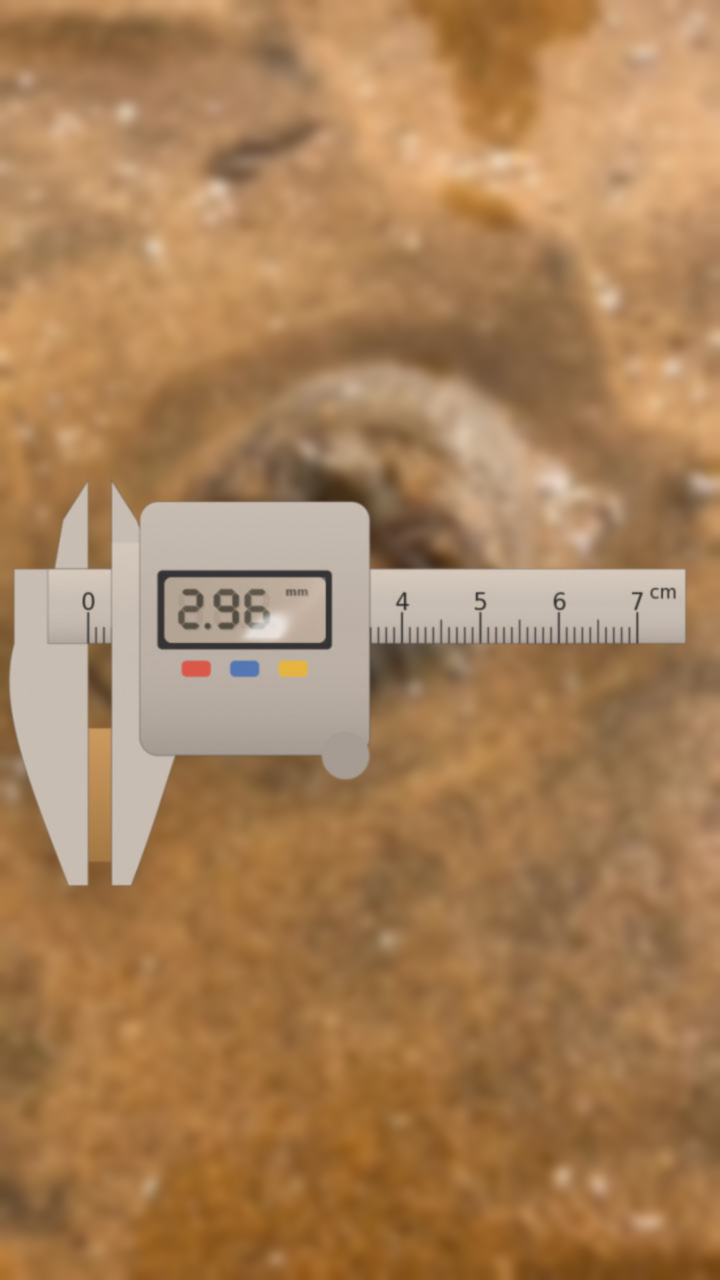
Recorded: 2.96 mm
